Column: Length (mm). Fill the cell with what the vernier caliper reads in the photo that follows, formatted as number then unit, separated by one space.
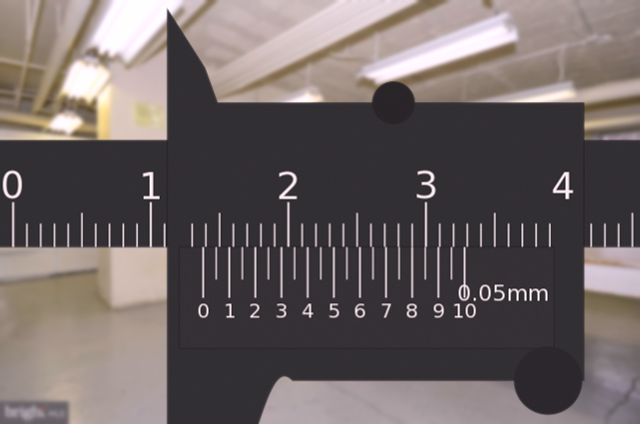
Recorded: 13.8 mm
